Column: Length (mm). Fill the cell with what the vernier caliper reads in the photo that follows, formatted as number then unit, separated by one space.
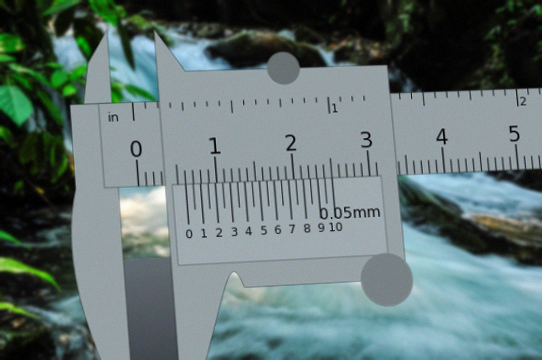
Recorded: 6.0 mm
